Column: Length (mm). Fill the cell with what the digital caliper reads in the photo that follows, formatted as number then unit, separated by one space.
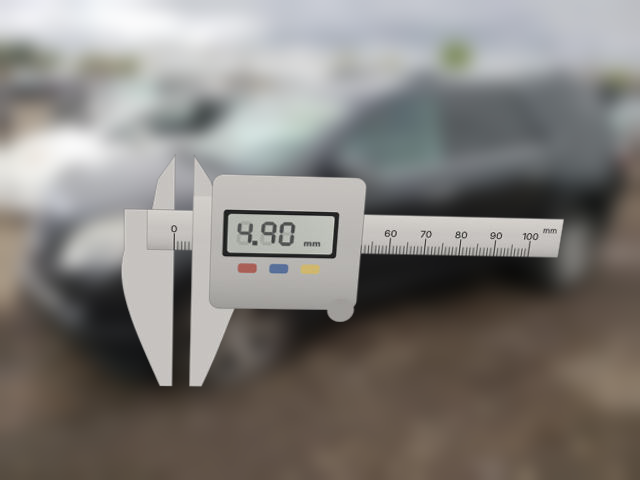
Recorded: 4.90 mm
